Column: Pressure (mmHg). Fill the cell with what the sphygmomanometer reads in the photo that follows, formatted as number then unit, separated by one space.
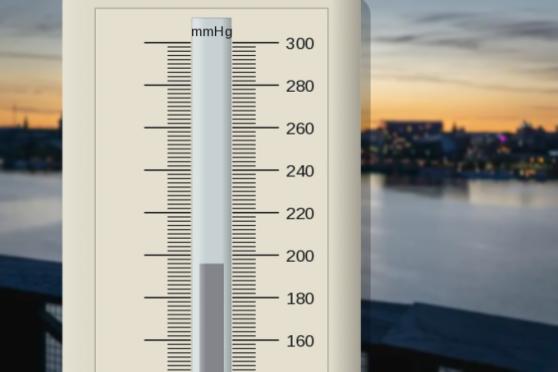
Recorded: 196 mmHg
